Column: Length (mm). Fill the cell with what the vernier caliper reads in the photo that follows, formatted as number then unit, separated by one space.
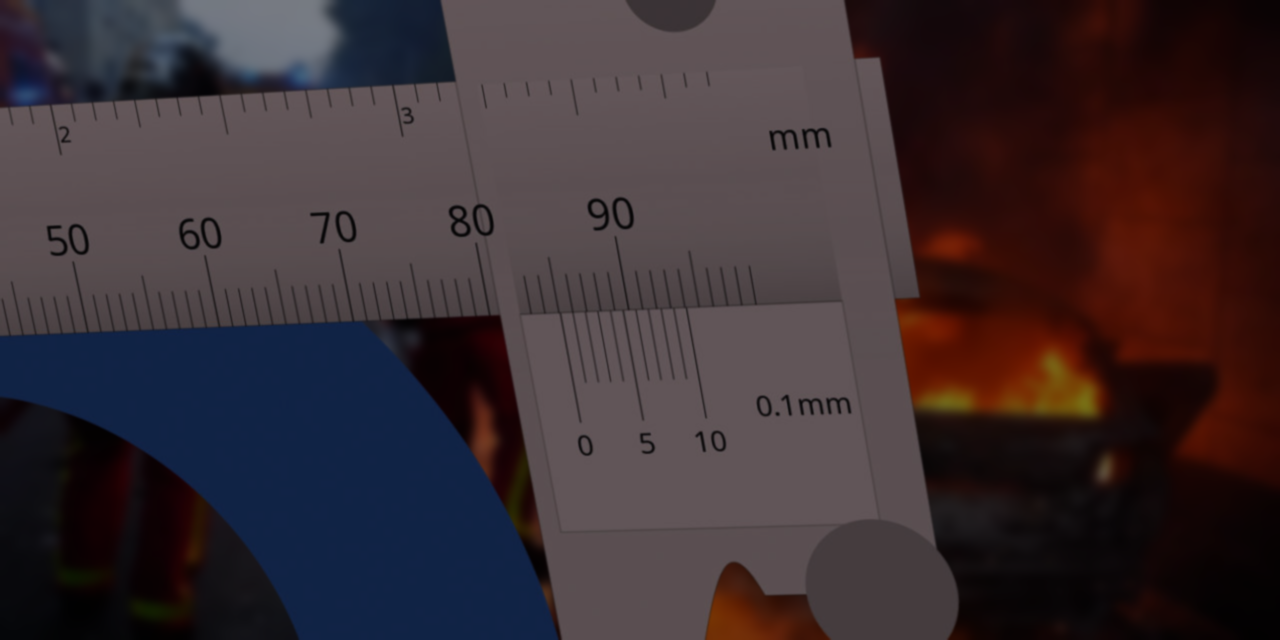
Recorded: 85.1 mm
